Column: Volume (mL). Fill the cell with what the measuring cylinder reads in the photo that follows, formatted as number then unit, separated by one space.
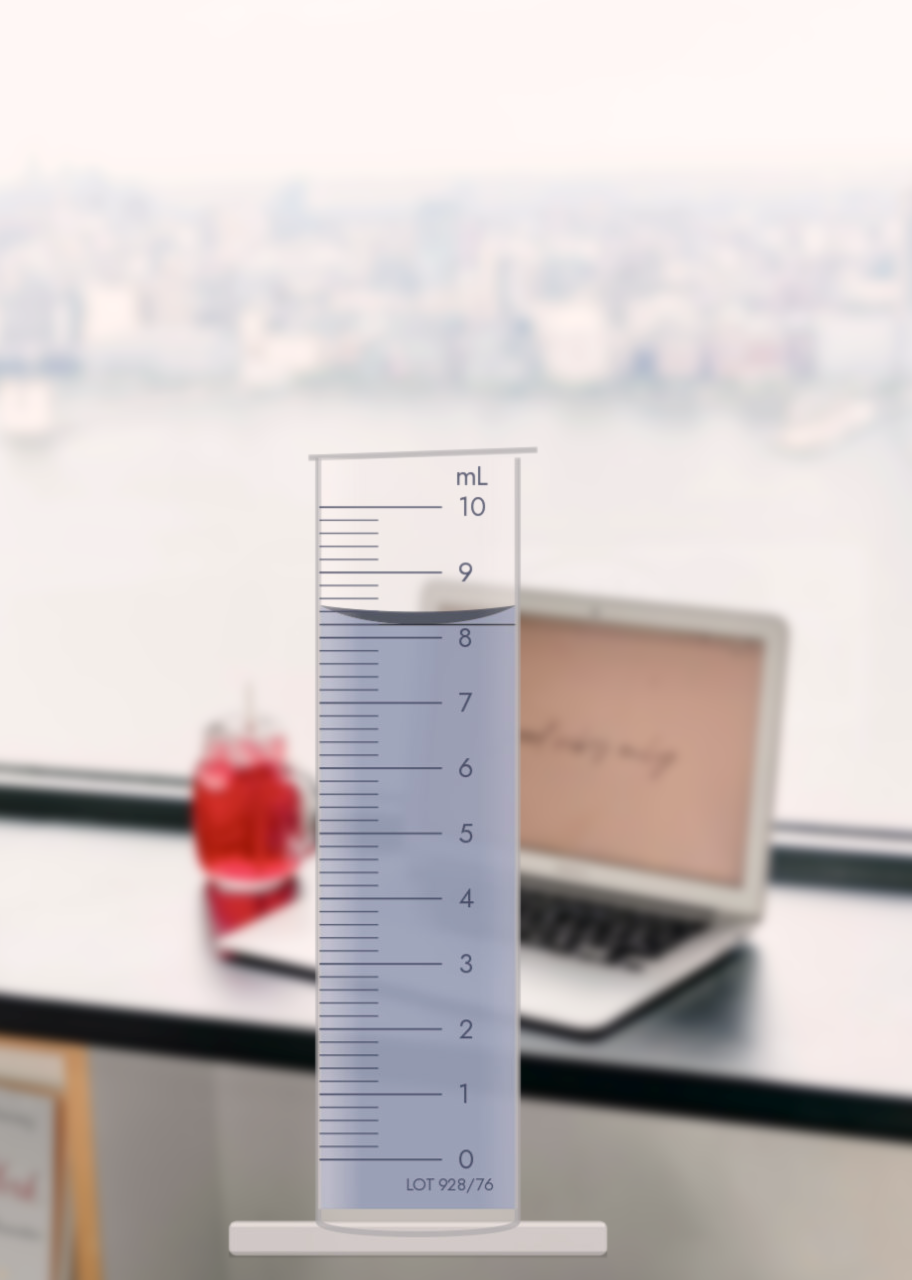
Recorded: 8.2 mL
